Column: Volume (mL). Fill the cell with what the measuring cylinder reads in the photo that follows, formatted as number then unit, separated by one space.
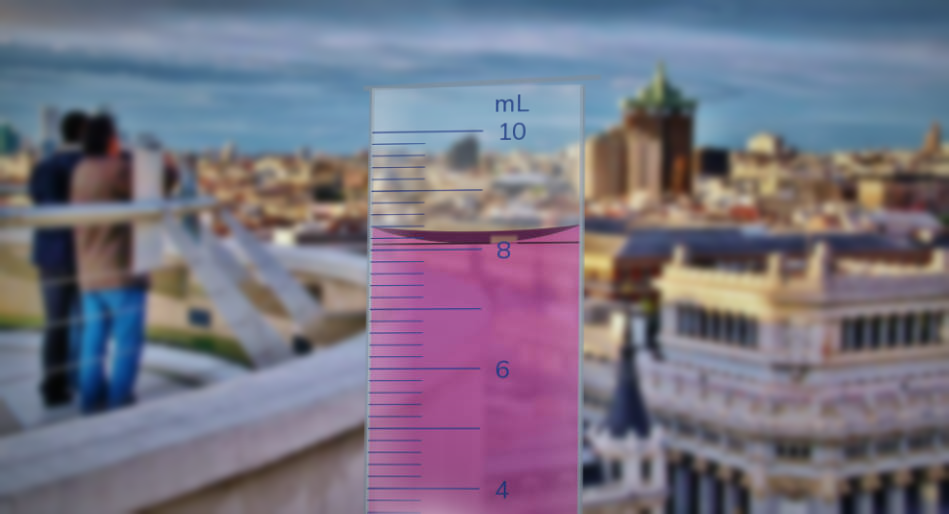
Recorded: 8.1 mL
